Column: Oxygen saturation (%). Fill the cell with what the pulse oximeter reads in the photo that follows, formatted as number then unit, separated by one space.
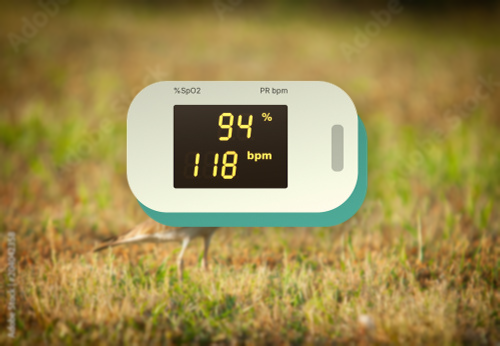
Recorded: 94 %
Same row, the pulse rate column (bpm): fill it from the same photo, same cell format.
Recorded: 118 bpm
